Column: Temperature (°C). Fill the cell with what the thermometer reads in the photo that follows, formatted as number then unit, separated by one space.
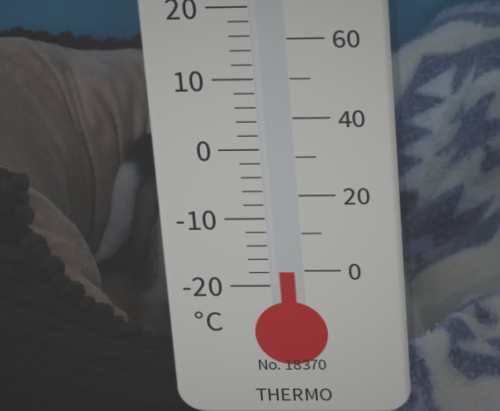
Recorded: -18 °C
